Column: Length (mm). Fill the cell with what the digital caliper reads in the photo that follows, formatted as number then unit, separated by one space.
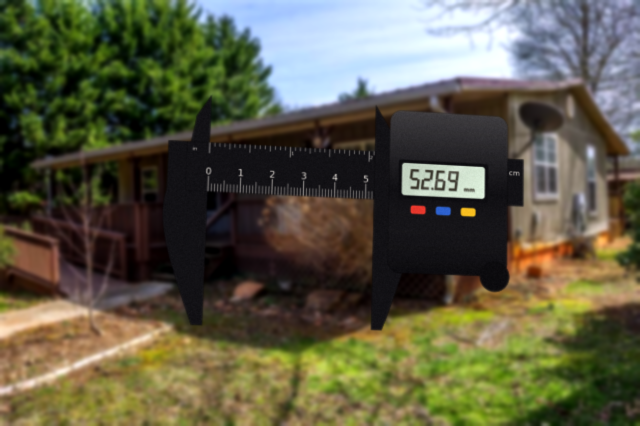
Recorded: 52.69 mm
